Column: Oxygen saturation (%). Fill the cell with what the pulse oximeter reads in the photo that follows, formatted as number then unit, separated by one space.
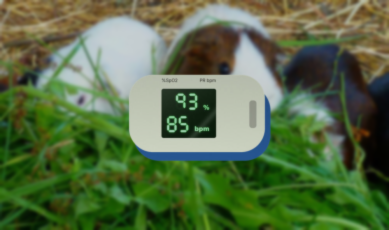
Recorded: 93 %
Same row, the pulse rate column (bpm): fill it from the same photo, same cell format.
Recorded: 85 bpm
